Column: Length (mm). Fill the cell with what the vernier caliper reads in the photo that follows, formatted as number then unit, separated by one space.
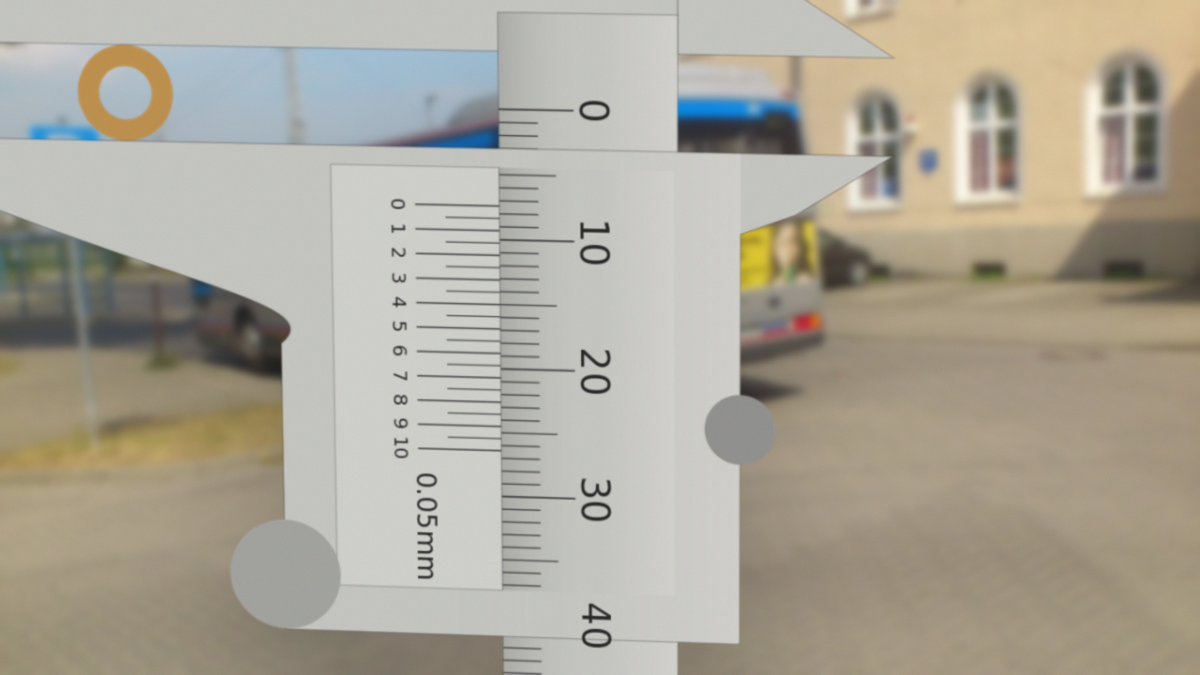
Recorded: 7.4 mm
